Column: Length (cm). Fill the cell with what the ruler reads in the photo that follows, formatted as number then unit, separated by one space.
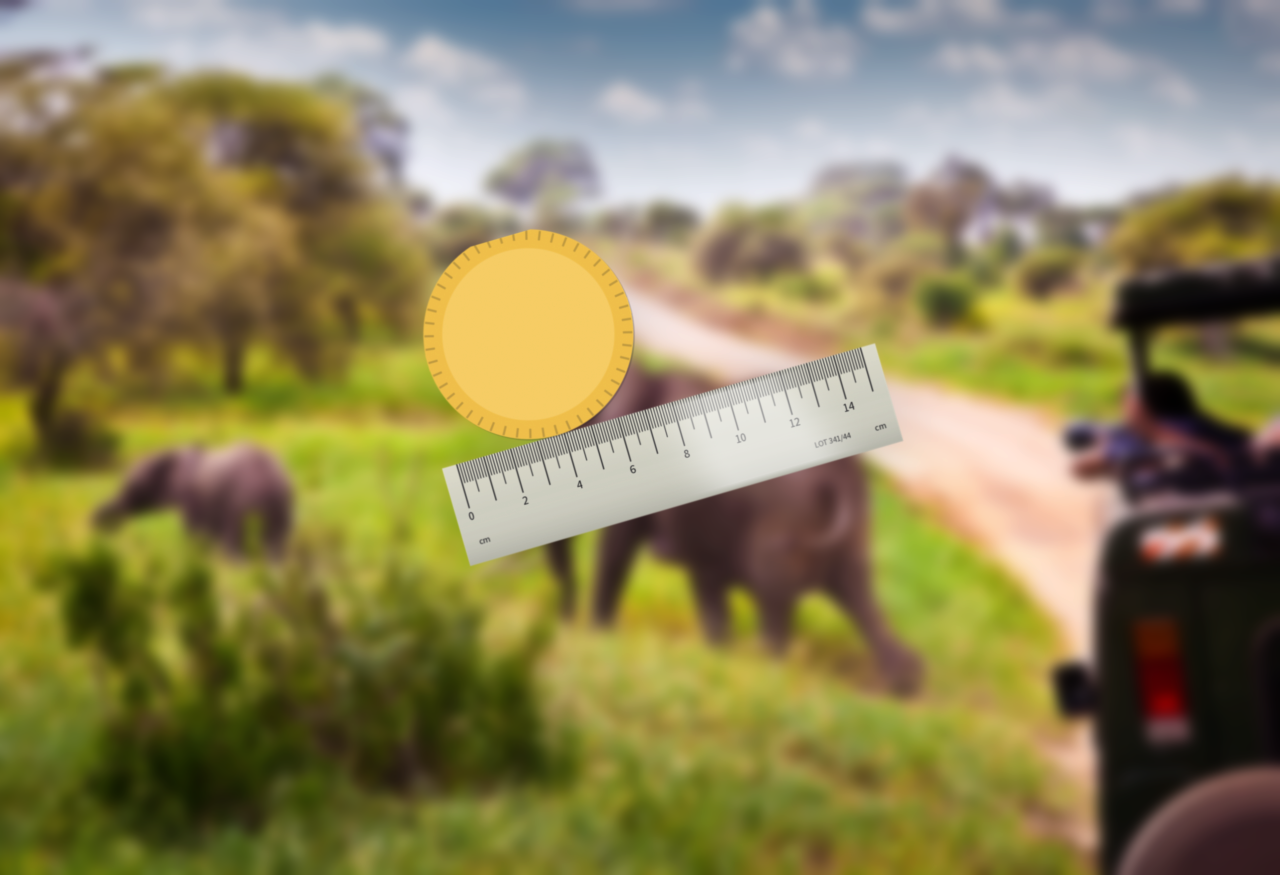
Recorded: 7.5 cm
